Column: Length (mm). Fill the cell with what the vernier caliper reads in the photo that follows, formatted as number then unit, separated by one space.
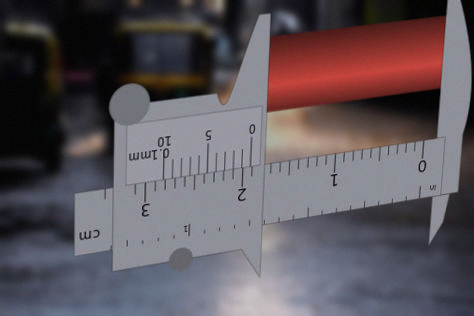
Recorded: 19.2 mm
